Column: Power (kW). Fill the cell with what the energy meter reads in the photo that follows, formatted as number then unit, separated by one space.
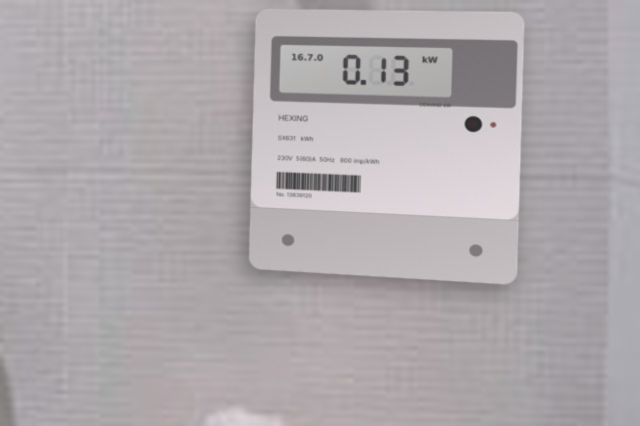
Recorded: 0.13 kW
